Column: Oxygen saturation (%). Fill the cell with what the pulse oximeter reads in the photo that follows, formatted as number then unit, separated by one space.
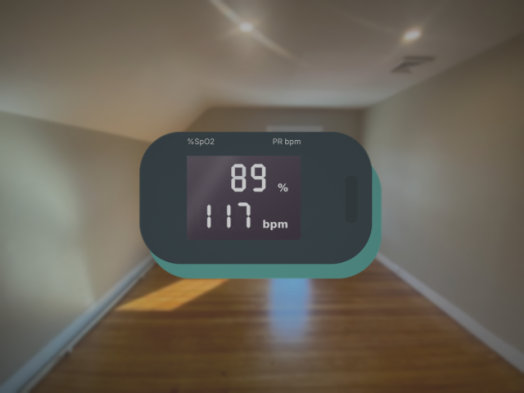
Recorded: 89 %
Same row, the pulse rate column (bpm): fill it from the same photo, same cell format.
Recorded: 117 bpm
